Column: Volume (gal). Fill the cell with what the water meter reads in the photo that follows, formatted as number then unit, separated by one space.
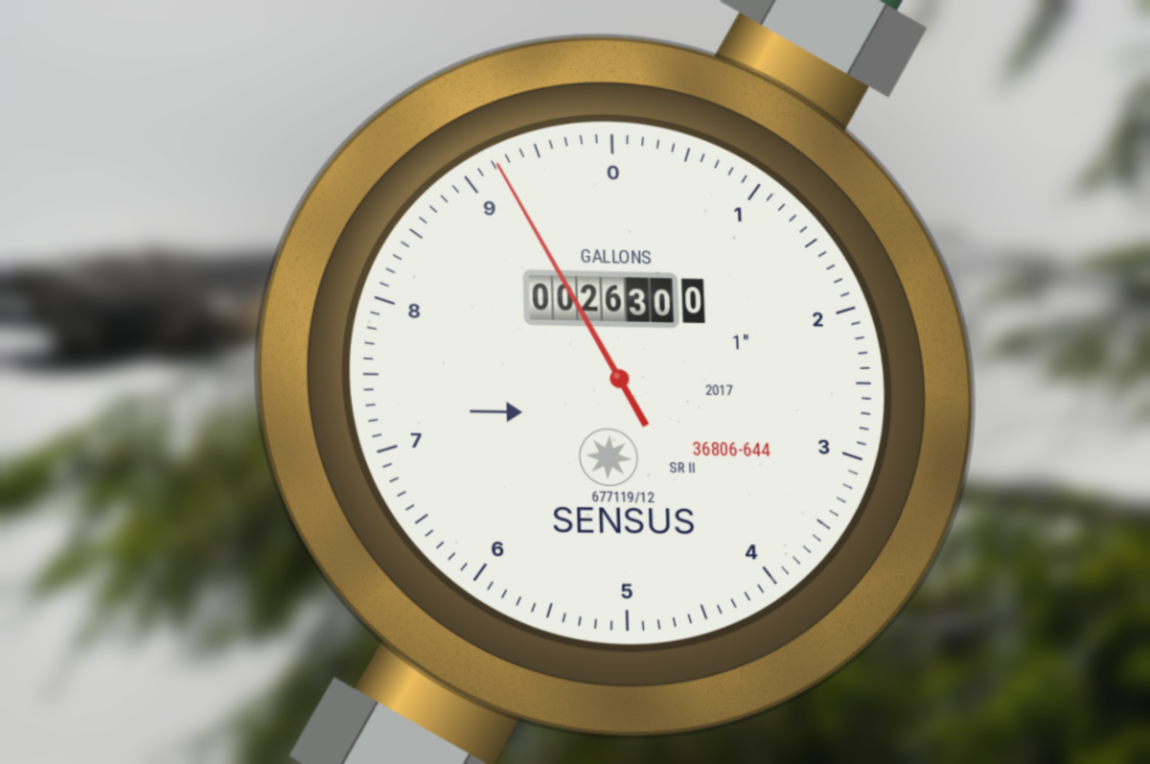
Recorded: 26299.2 gal
